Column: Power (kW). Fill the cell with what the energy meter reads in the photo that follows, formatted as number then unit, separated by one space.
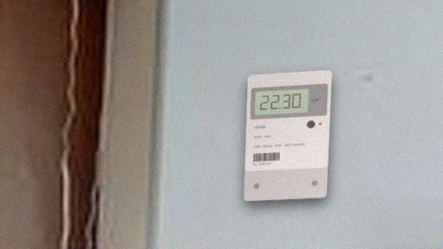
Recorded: 22.30 kW
